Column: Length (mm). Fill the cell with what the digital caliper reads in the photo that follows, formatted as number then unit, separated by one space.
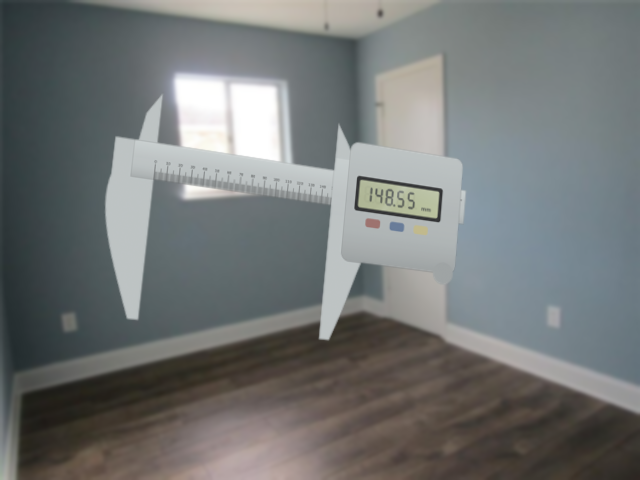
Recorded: 148.55 mm
